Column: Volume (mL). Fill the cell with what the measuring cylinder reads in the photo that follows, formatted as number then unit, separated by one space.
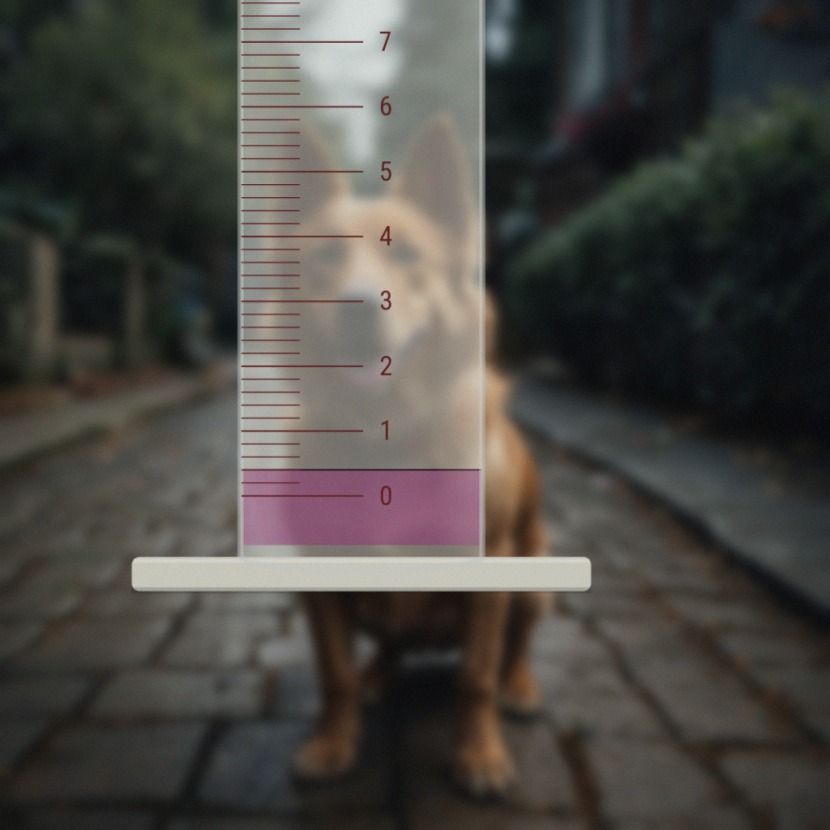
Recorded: 0.4 mL
